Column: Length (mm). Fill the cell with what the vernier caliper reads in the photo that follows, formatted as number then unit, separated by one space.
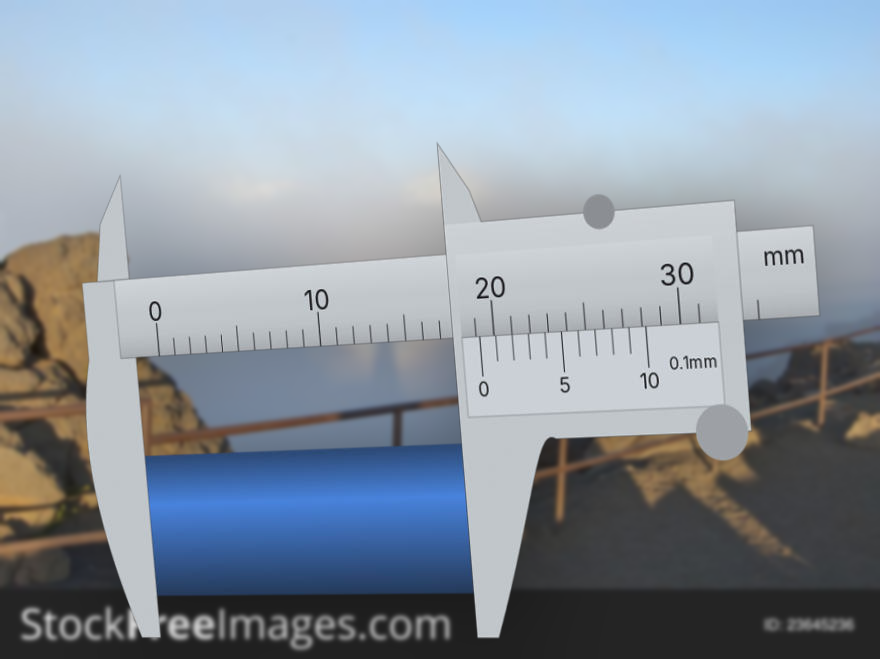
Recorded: 19.2 mm
